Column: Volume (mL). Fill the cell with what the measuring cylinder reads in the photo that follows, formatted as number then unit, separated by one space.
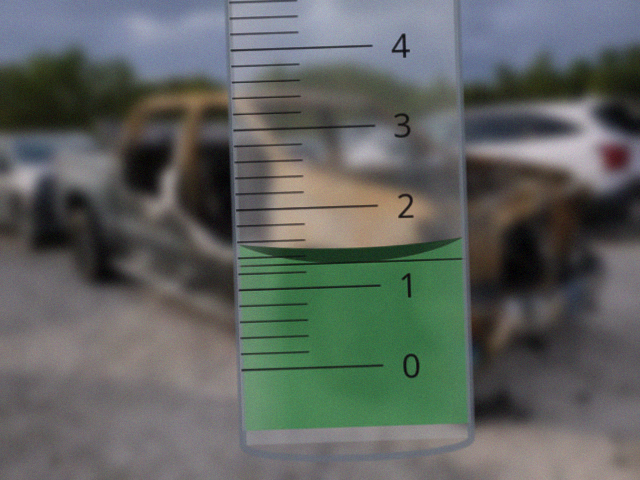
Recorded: 1.3 mL
